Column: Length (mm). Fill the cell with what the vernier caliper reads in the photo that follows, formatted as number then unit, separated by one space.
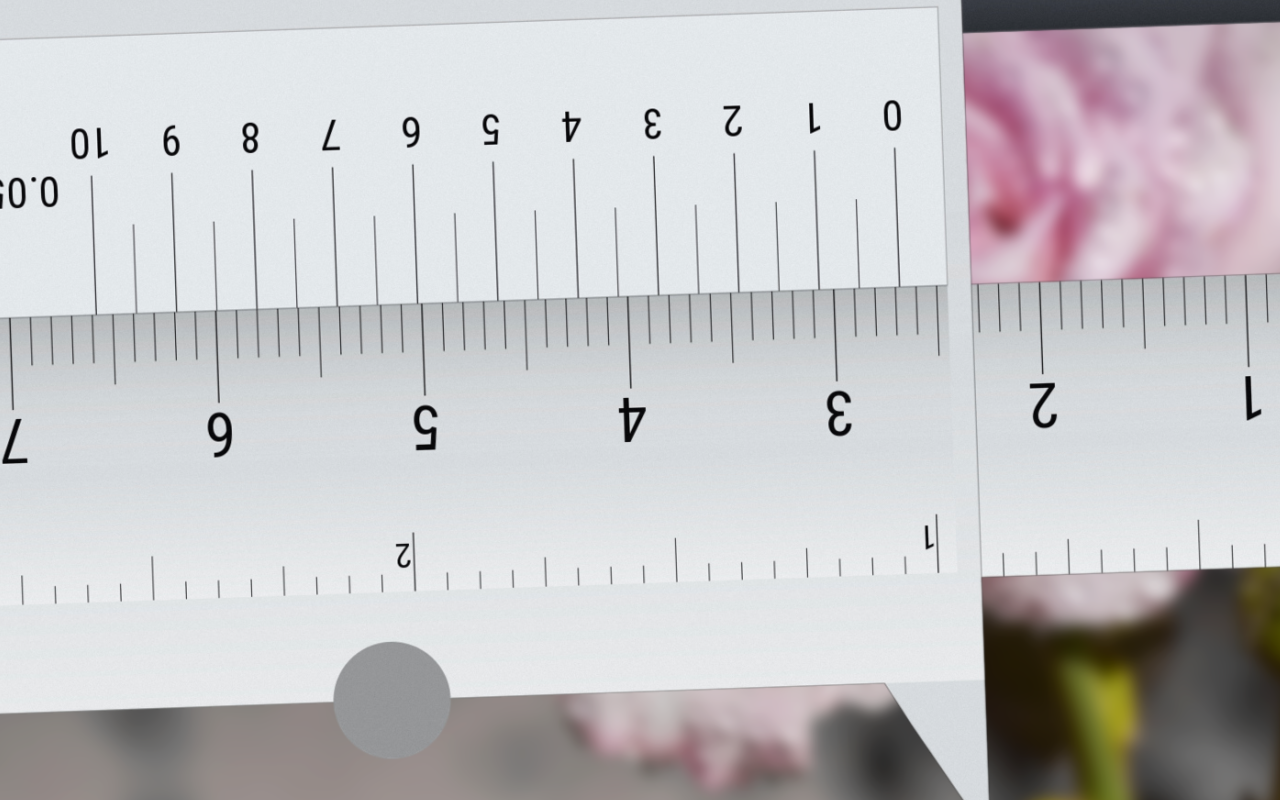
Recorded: 26.8 mm
